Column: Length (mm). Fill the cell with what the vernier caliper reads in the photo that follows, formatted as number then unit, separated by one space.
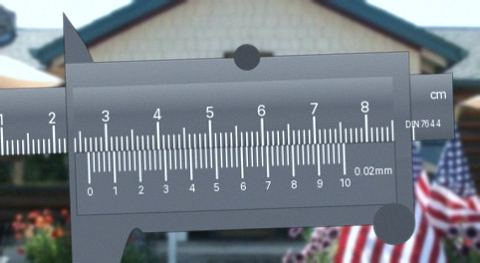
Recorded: 26.5 mm
